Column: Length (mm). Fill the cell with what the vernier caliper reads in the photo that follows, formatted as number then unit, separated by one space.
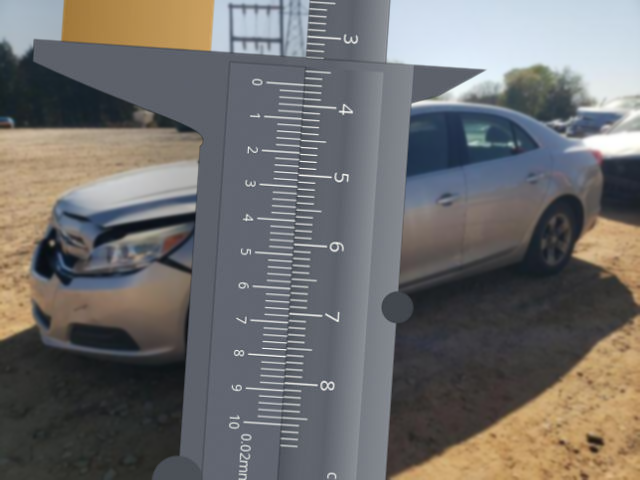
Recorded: 37.0 mm
